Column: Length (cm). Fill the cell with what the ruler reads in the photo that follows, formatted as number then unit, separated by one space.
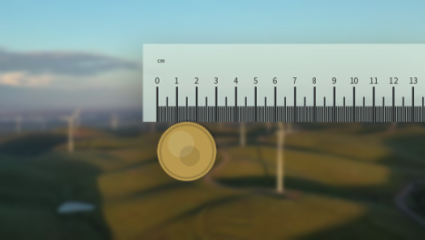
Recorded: 3 cm
